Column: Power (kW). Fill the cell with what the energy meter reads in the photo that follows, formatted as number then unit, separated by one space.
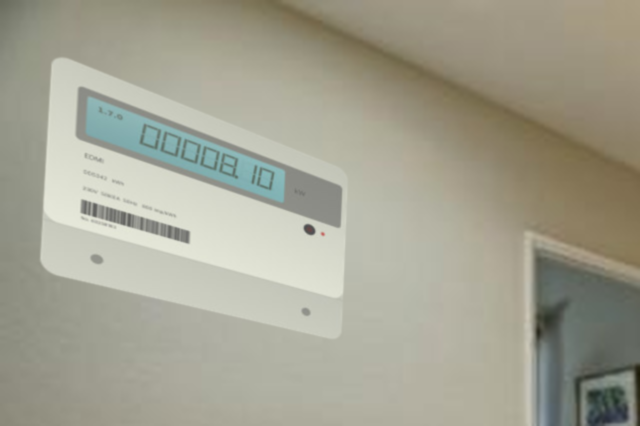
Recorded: 8.10 kW
